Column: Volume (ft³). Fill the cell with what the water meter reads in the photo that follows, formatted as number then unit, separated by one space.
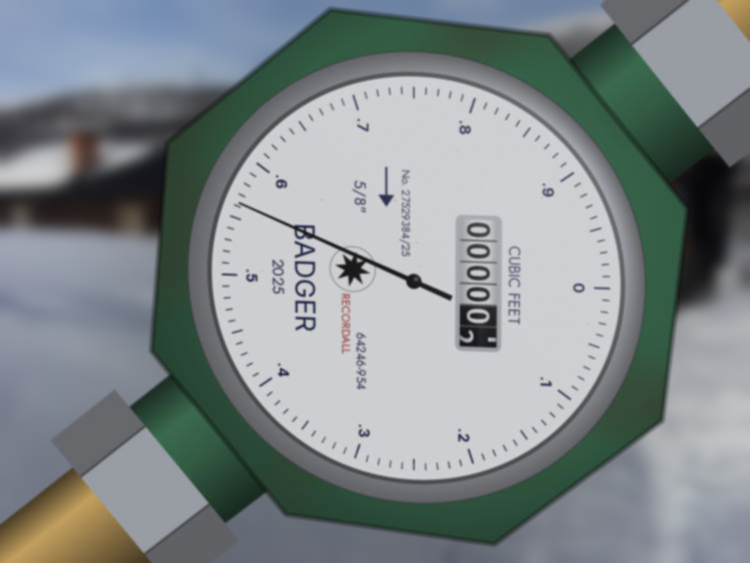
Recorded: 1.56 ft³
